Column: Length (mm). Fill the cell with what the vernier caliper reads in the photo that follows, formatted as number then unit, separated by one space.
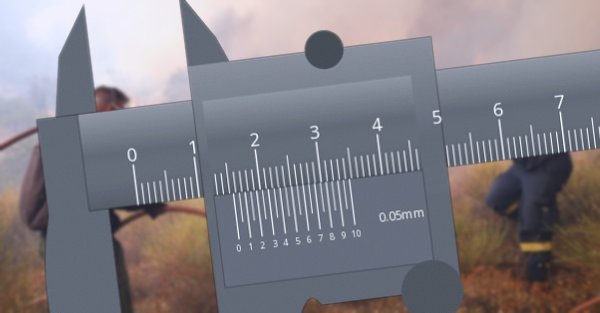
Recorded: 15.6 mm
